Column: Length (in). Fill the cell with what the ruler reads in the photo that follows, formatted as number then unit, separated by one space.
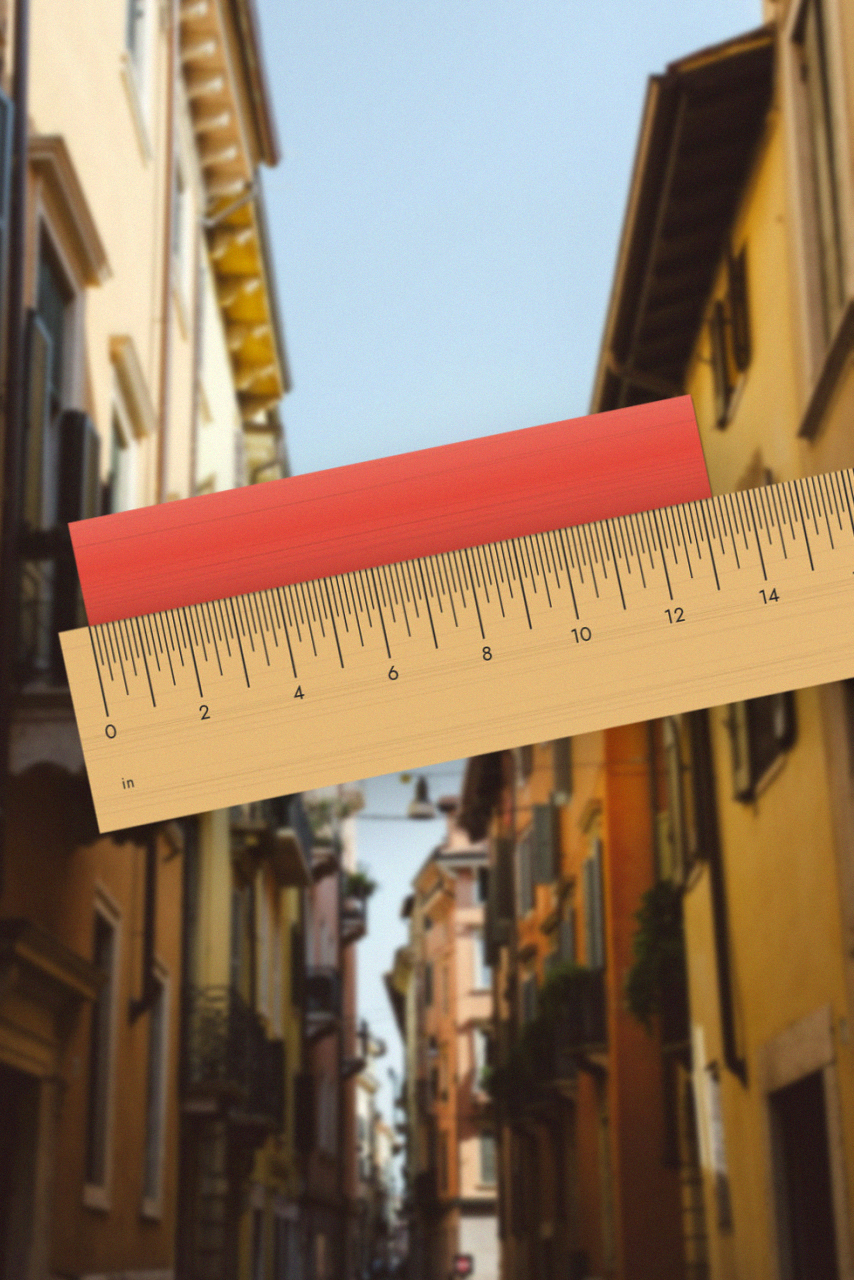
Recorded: 13.25 in
